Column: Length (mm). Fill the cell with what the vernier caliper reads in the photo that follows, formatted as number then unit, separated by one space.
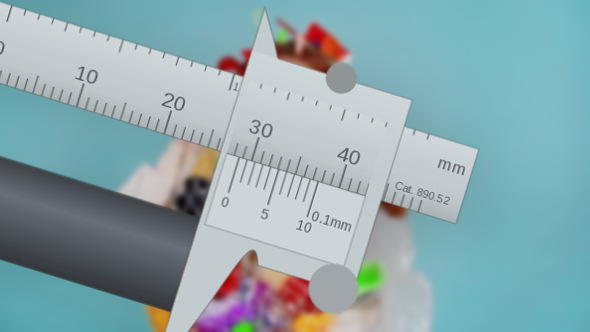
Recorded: 28.6 mm
